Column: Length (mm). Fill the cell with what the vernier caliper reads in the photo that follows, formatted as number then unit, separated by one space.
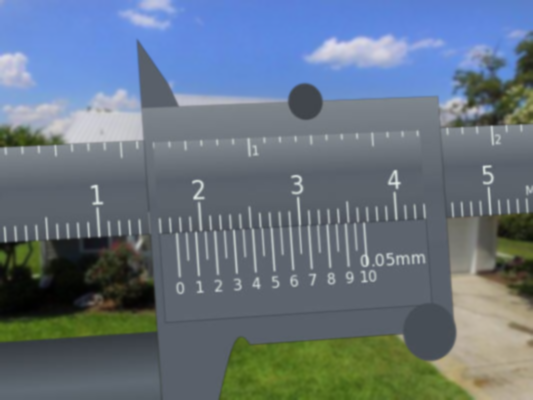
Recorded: 17.6 mm
